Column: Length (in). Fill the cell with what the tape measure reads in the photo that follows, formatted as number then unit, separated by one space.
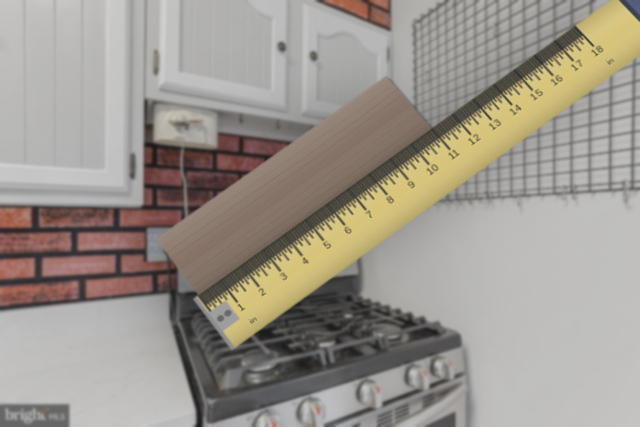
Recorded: 11 in
